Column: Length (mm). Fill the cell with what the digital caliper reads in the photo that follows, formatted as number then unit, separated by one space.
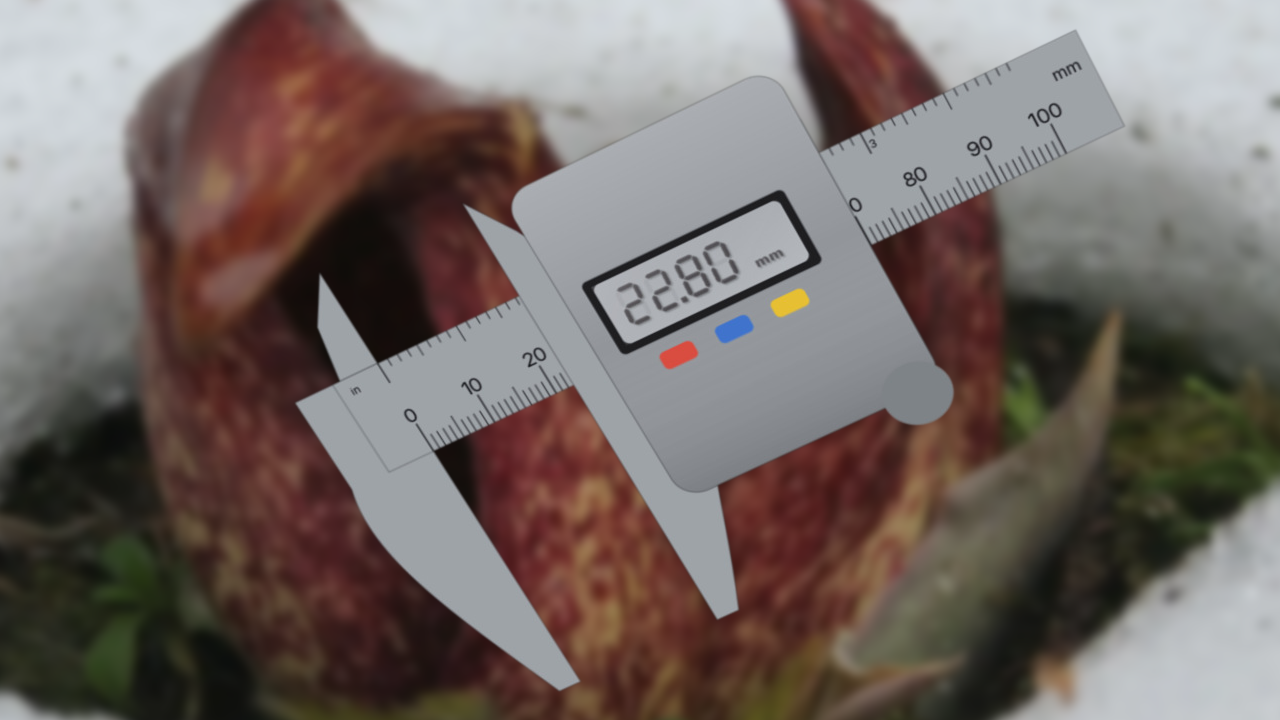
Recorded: 22.80 mm
